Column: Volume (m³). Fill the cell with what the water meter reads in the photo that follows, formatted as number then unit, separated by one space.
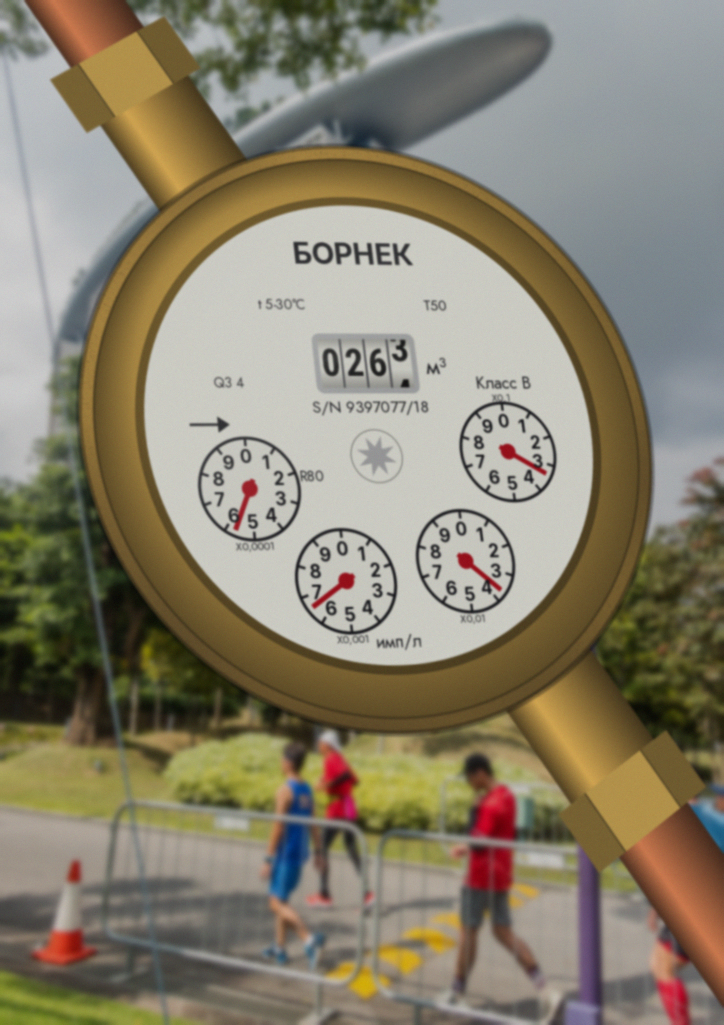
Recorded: 263.3365 m³
